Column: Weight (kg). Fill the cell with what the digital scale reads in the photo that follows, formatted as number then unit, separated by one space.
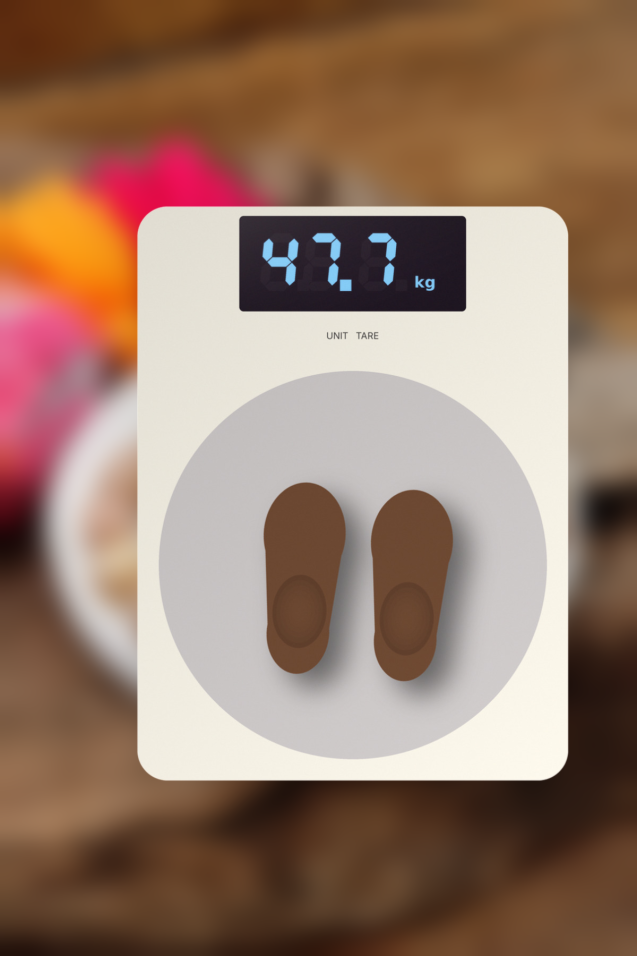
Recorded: 47.7 kg
